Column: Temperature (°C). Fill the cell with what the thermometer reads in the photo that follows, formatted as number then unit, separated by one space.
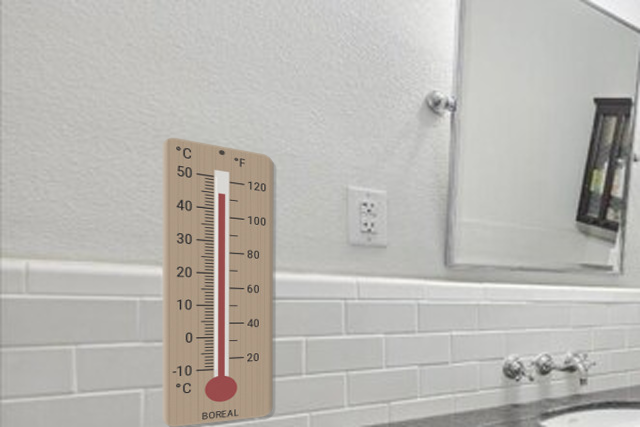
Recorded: 45 °C
